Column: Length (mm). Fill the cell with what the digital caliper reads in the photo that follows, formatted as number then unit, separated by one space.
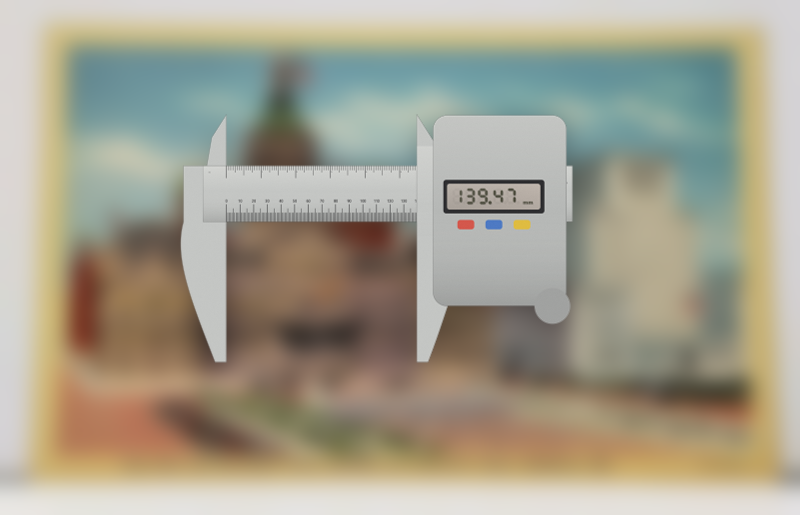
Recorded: 139.47 mm
